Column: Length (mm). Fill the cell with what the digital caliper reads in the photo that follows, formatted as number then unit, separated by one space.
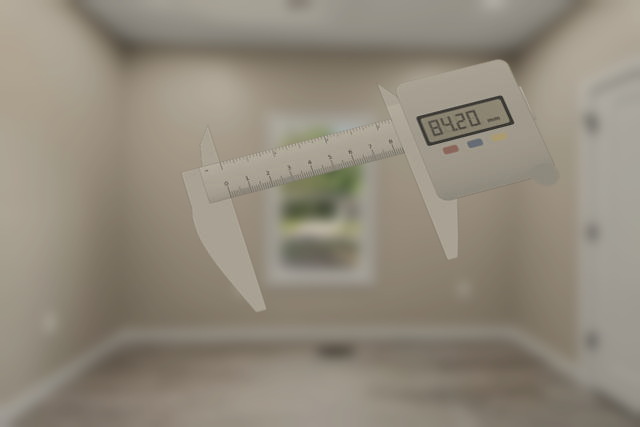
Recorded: 84.20 mm
